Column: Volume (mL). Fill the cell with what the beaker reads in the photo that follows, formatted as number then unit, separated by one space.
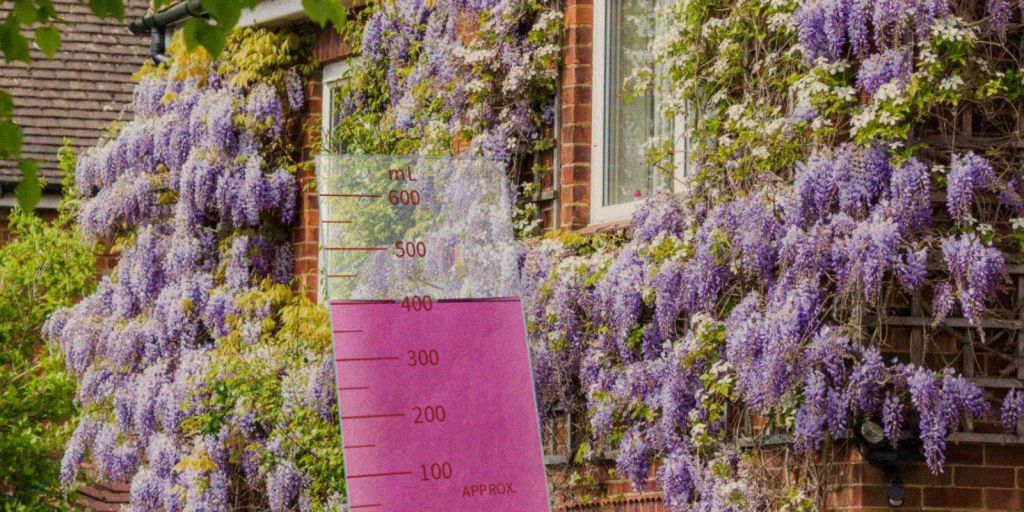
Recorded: 400 mL
